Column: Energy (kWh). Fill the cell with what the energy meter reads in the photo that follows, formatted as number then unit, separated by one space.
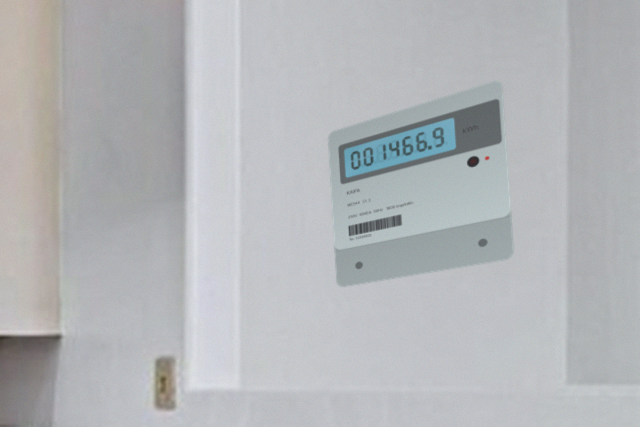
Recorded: 1466.9 kWh
